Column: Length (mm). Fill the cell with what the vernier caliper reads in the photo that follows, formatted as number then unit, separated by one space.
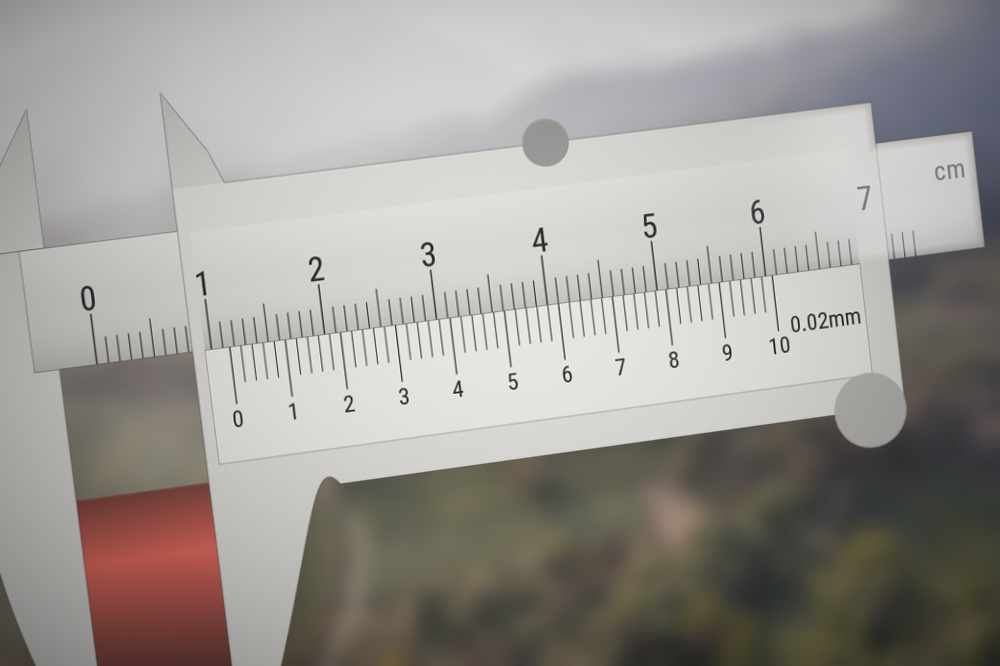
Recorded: 11.6 mm
